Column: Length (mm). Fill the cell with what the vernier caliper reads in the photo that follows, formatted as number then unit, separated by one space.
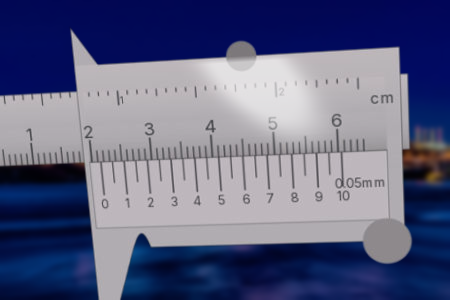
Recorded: 21.5 mm
